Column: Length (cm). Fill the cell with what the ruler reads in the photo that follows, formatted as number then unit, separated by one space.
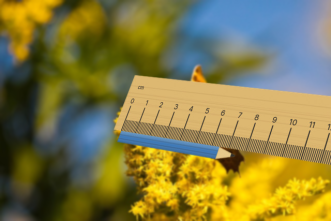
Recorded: 7.5 cm
